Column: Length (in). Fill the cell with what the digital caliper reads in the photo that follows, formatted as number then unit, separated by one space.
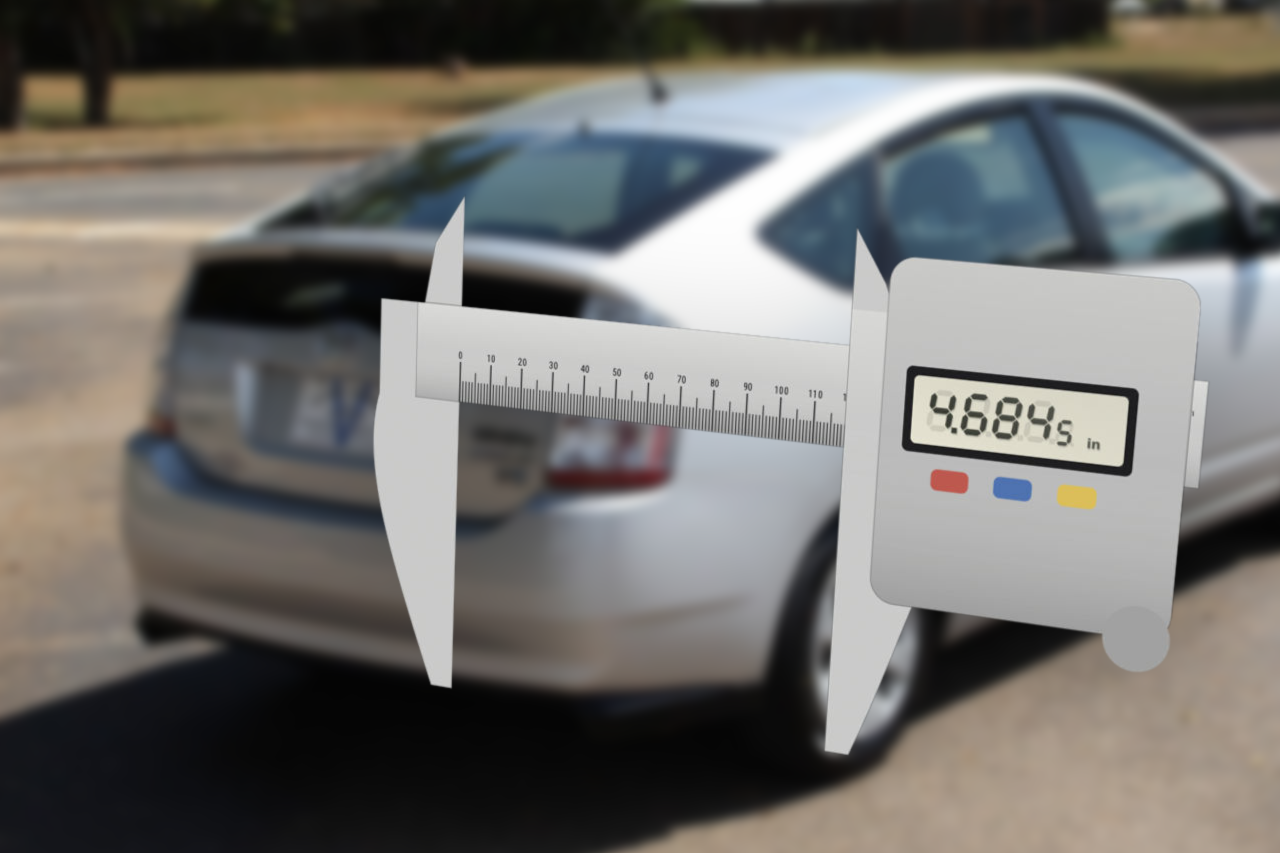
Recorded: 4.6845 in
